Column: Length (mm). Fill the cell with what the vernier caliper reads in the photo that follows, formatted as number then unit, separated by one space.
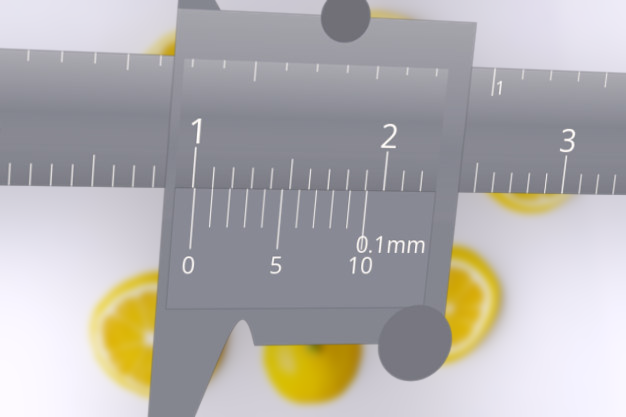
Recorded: 10.1 mm
